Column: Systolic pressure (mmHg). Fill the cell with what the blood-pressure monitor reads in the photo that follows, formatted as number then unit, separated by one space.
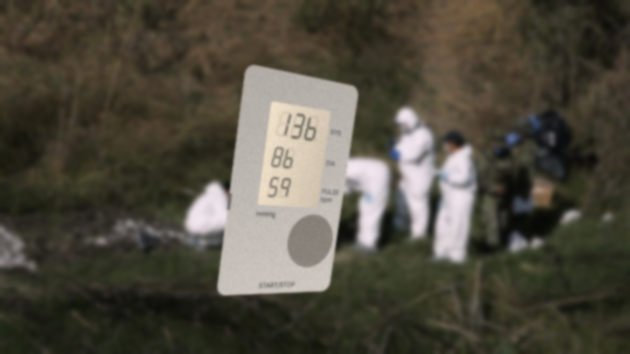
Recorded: 136 mmHg
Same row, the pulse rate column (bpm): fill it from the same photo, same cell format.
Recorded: 59 bpm
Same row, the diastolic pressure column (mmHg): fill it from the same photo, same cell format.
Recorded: 86 mmHg
